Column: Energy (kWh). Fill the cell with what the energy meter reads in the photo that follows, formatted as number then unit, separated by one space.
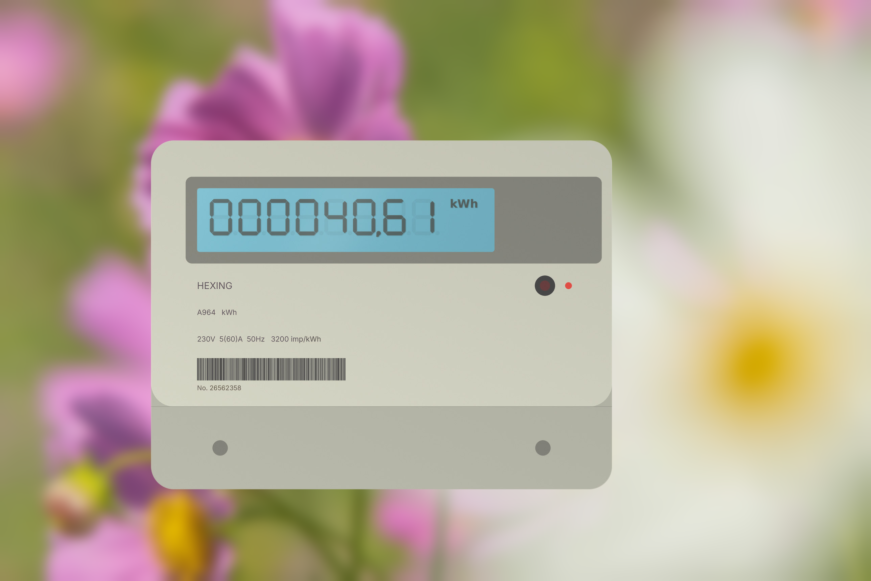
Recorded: 40.61 kWh
